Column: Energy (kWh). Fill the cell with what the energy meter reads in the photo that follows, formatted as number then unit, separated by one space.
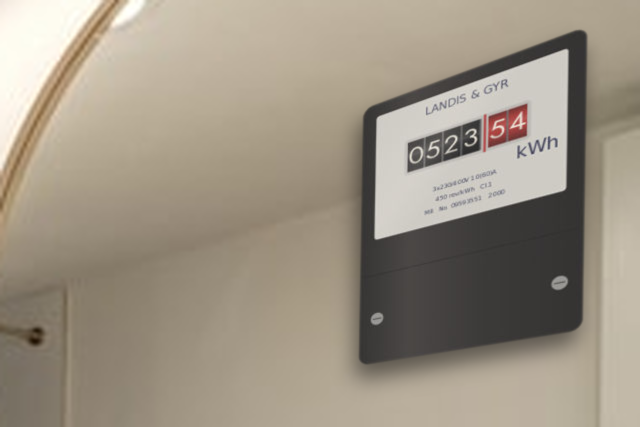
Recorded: 523.54 kWh
